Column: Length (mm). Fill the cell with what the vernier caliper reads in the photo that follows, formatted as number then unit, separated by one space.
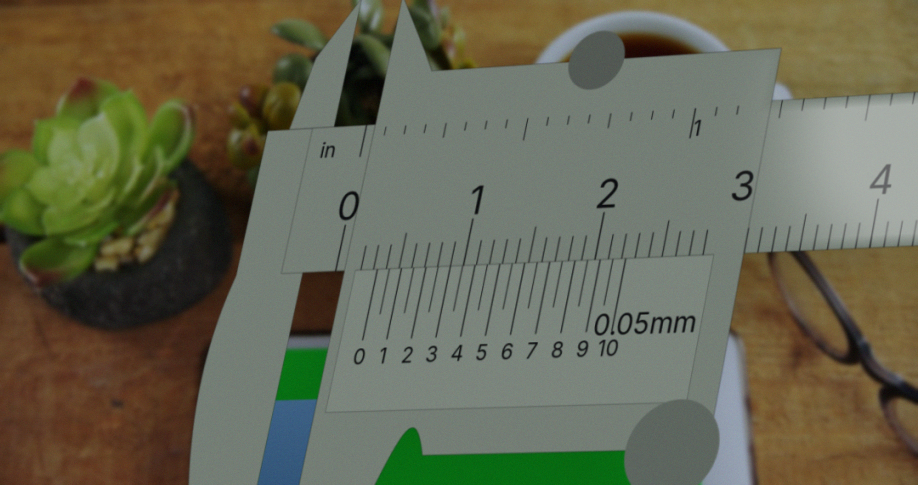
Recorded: 3.3 mm
